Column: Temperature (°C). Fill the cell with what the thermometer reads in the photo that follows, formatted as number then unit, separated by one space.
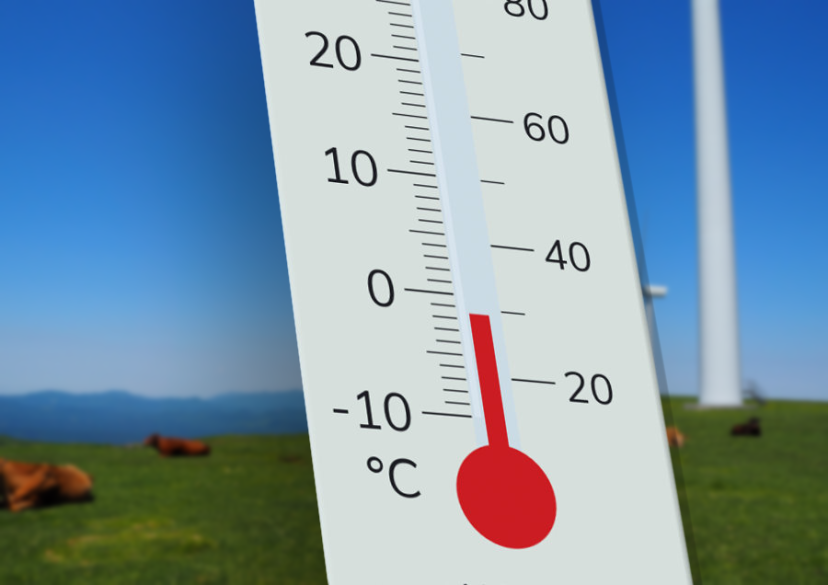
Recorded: -1.5 °C
